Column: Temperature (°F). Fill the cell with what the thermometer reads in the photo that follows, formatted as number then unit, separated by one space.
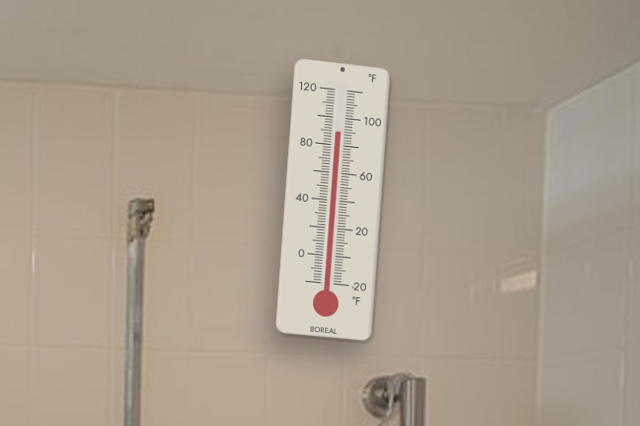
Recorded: 90 °F
